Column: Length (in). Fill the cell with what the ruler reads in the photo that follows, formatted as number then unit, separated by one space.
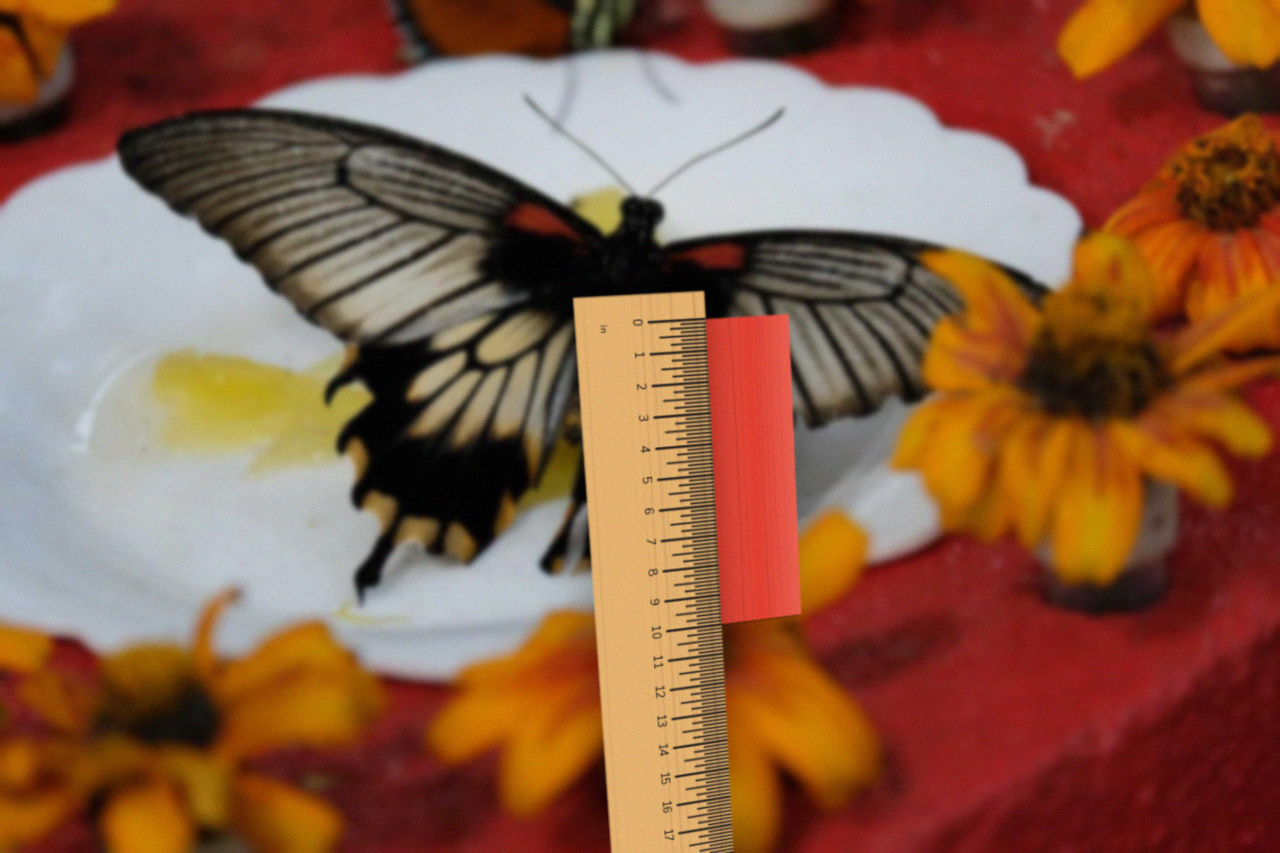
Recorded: 10 in
